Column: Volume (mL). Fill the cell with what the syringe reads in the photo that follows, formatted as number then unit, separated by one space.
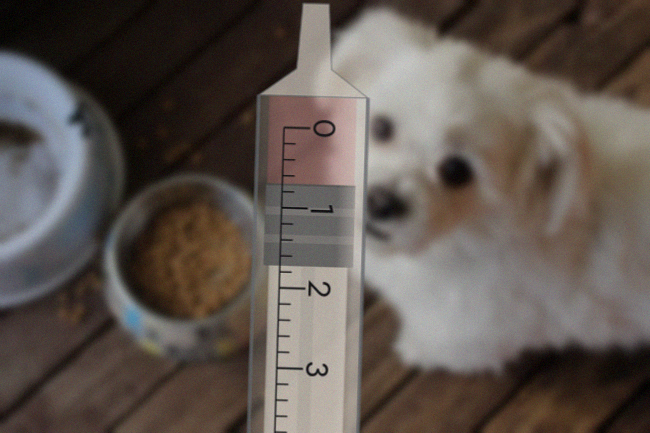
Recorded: 0.7 mL
